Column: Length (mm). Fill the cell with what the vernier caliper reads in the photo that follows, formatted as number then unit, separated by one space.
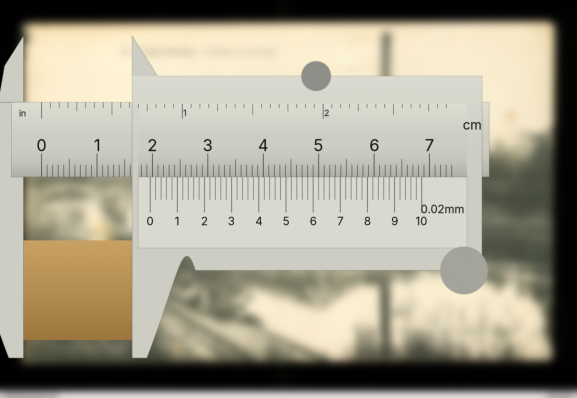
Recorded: 19.6 mm
